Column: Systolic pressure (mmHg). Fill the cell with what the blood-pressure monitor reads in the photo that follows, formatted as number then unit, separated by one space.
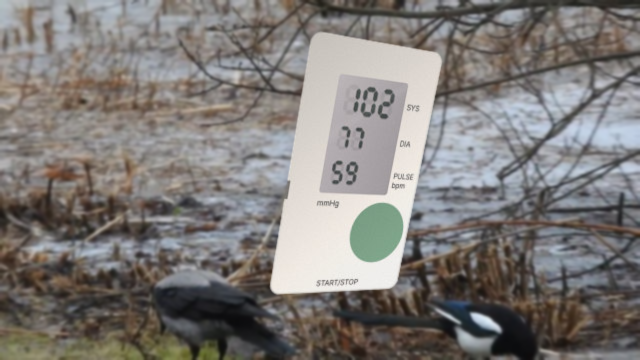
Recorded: 102 mmHg
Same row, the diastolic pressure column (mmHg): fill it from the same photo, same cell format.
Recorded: 77 mmHg
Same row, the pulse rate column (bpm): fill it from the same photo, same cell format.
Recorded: 59 bpm
